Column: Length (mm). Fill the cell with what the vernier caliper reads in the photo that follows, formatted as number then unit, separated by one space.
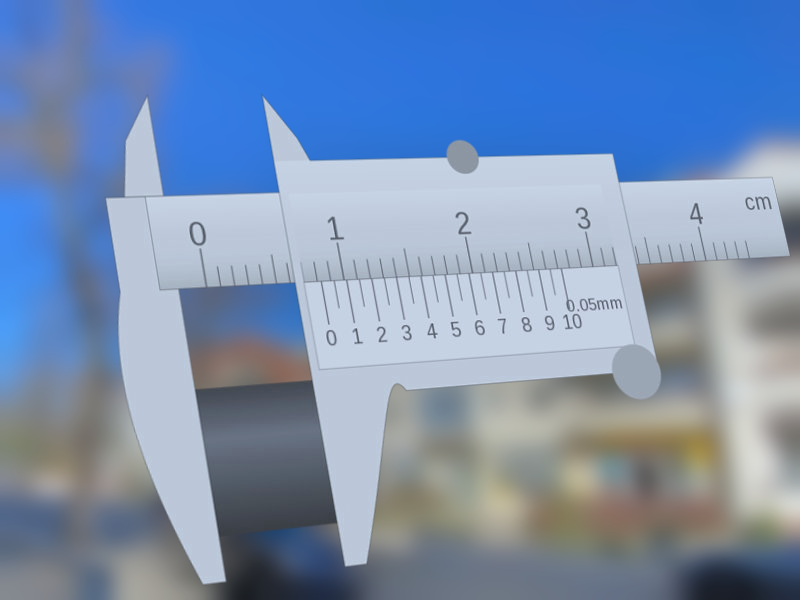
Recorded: 8.3 mm
